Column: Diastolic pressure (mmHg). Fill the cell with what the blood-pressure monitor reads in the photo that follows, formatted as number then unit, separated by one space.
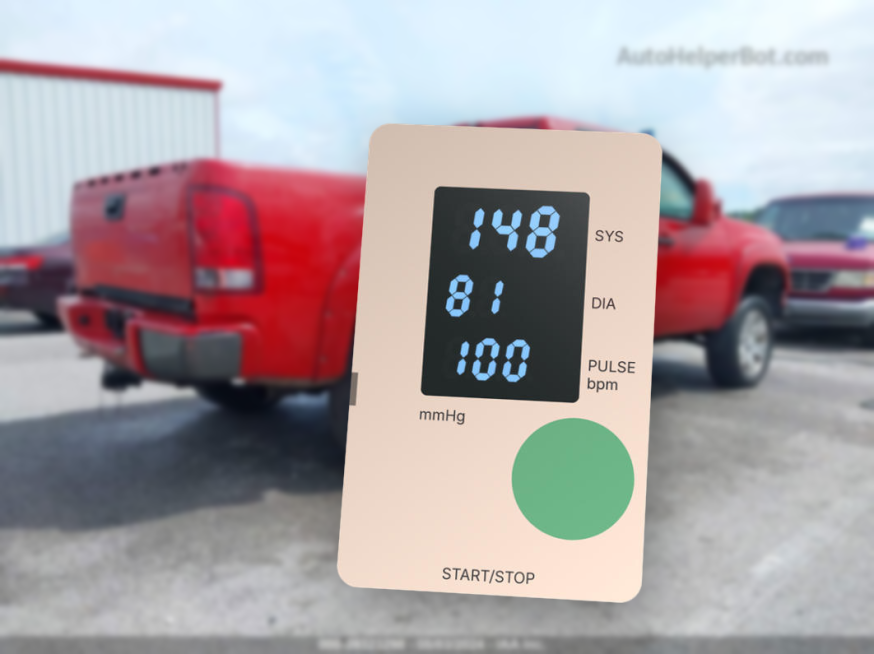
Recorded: 81 mmHg
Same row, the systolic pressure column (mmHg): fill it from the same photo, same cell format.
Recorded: 148 mmHg
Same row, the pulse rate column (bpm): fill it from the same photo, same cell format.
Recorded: 100 bpm
